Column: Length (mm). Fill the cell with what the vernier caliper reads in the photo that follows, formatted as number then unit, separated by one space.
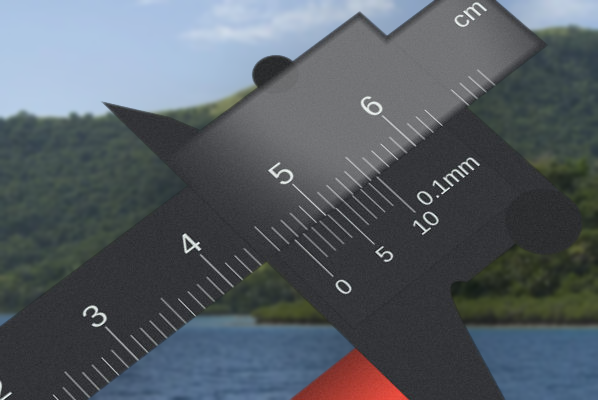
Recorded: 46.6 mm
